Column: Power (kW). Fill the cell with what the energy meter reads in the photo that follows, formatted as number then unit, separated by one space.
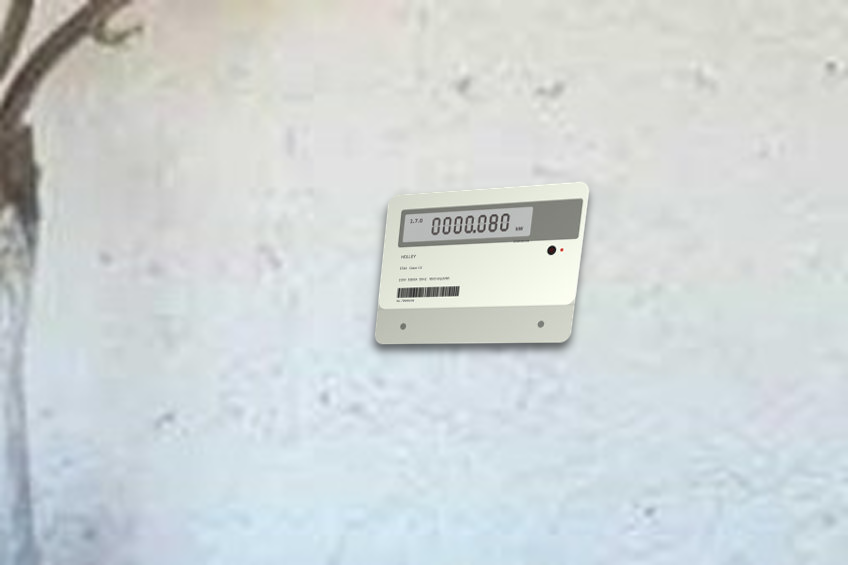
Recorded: 0.080 kW
